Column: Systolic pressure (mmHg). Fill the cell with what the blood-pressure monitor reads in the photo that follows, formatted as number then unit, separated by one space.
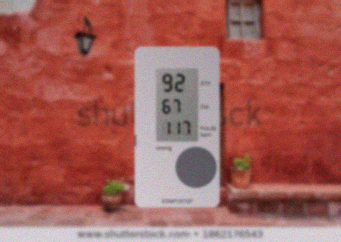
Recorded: 92 mmHg
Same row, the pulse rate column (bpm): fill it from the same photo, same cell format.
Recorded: 117 bpm
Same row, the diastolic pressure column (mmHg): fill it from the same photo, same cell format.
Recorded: 67 mmHg
